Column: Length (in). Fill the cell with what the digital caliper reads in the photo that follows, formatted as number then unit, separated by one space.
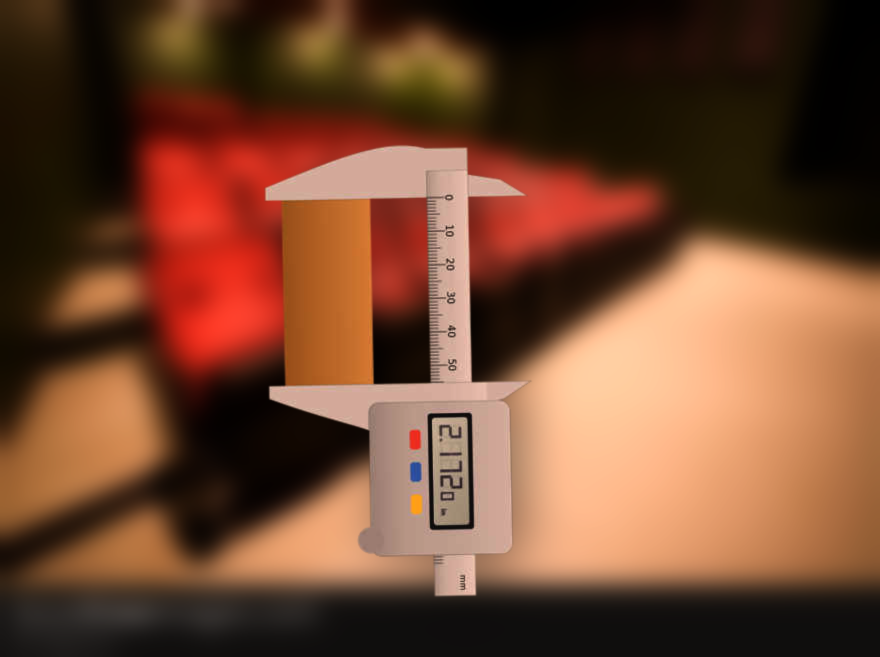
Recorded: 2.1720 in
